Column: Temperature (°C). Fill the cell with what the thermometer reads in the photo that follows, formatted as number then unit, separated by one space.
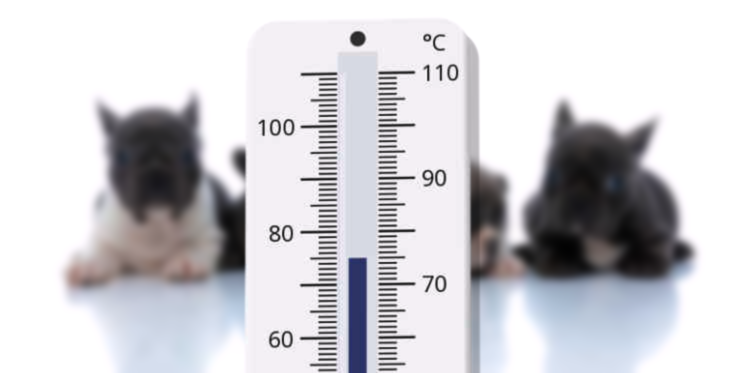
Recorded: 75 °C
